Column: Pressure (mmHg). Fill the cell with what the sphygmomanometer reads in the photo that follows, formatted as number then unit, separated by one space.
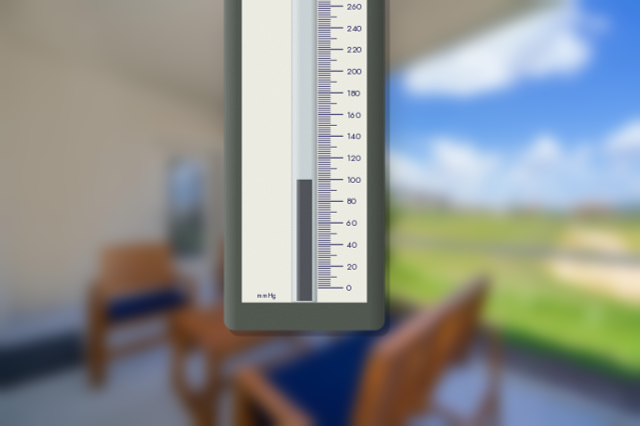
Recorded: 100 mmHg
